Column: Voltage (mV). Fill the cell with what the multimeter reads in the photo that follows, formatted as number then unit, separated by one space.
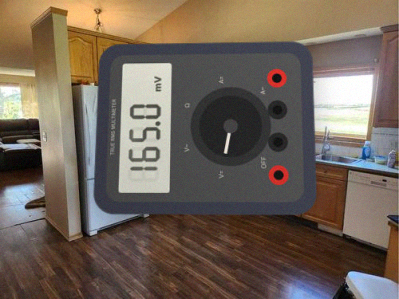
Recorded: 165.0 mV
